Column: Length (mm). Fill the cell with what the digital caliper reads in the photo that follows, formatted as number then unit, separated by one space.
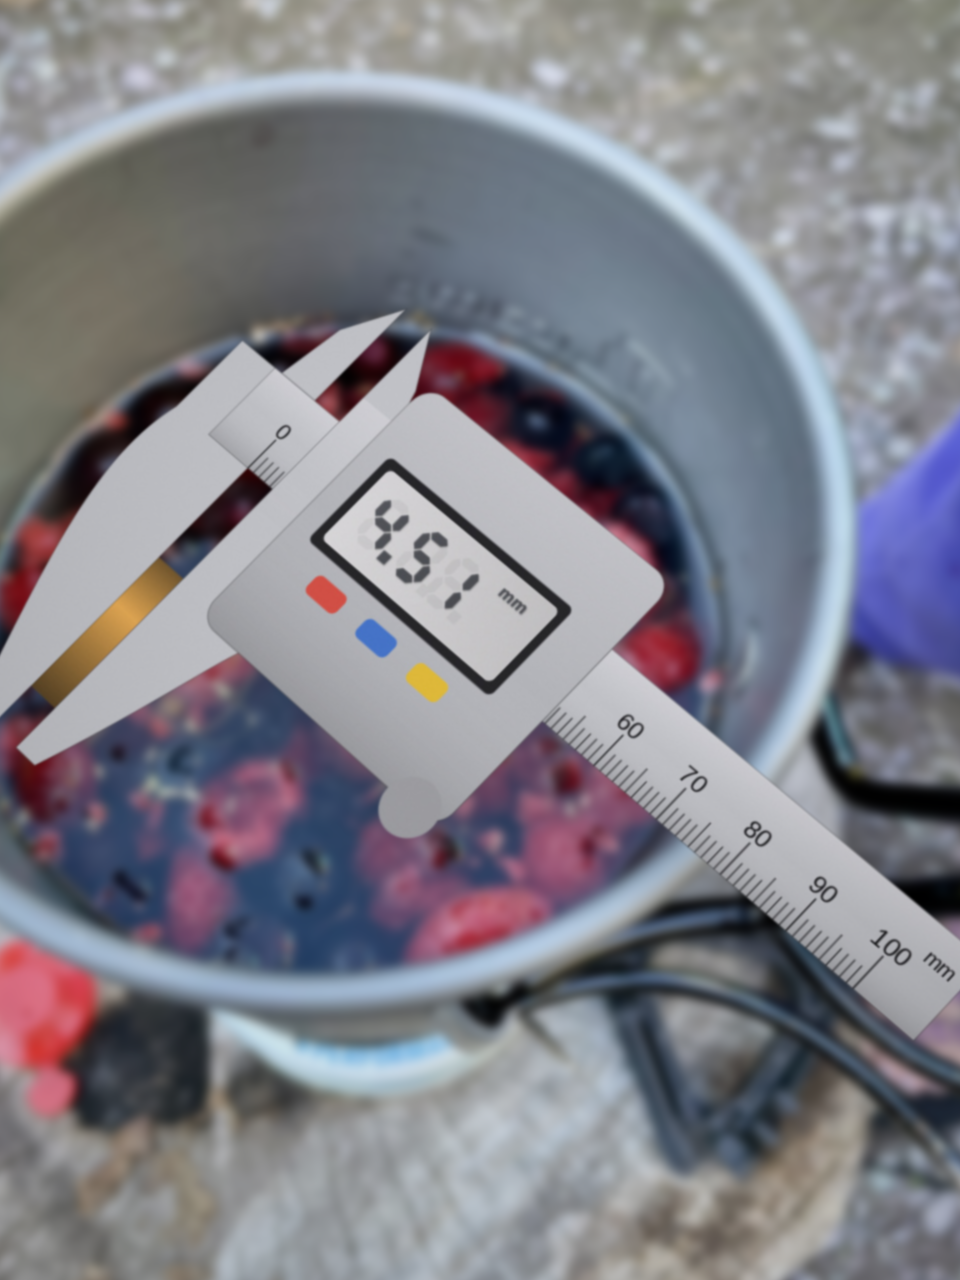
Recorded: 4.51 mm
